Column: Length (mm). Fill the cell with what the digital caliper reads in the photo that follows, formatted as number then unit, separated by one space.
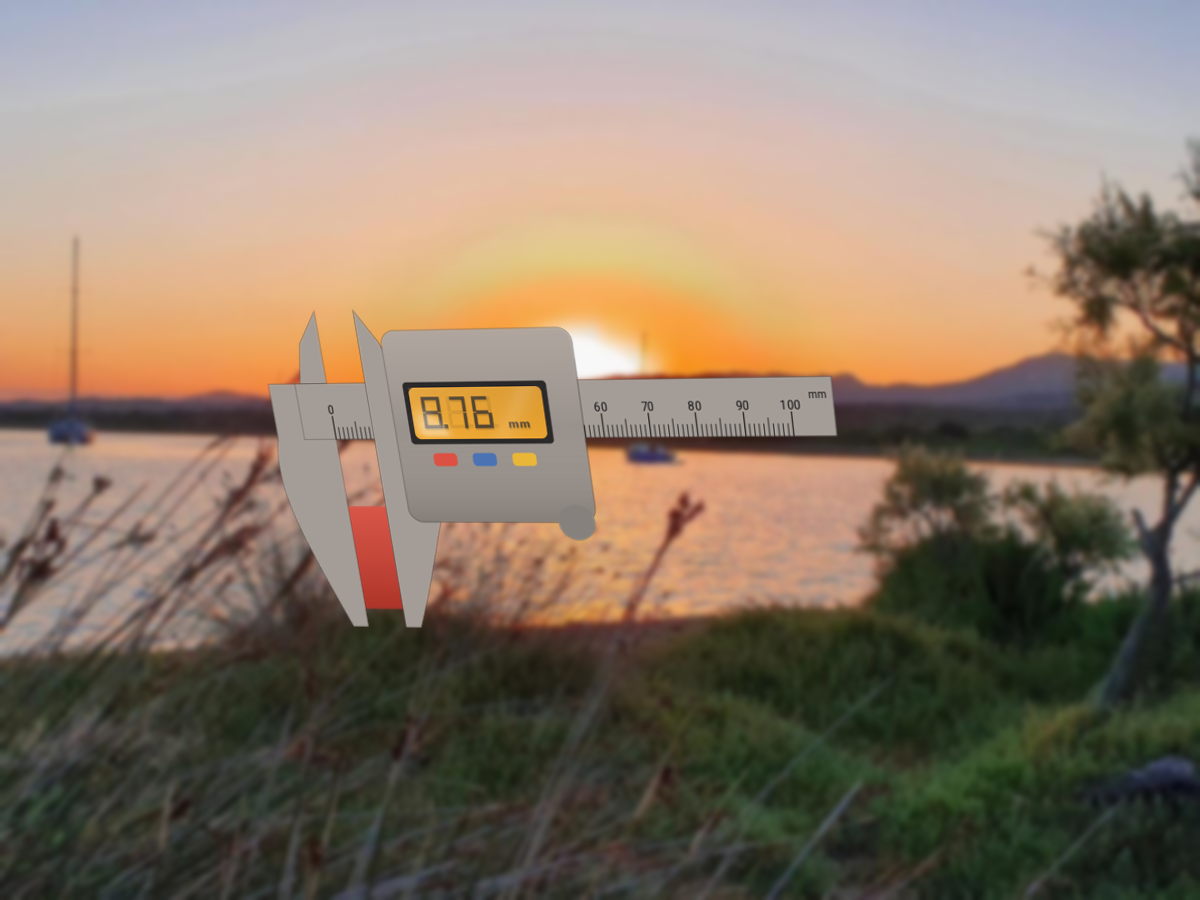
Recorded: 8.76 mm
